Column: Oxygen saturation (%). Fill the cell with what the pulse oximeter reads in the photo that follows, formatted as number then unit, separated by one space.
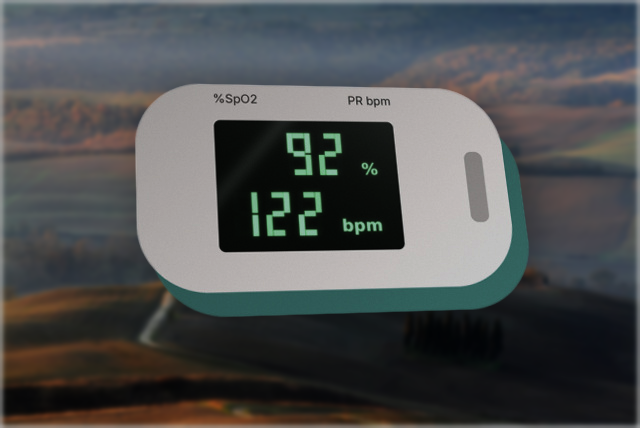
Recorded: 92 %
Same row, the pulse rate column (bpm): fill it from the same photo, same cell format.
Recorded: 122 bpm
